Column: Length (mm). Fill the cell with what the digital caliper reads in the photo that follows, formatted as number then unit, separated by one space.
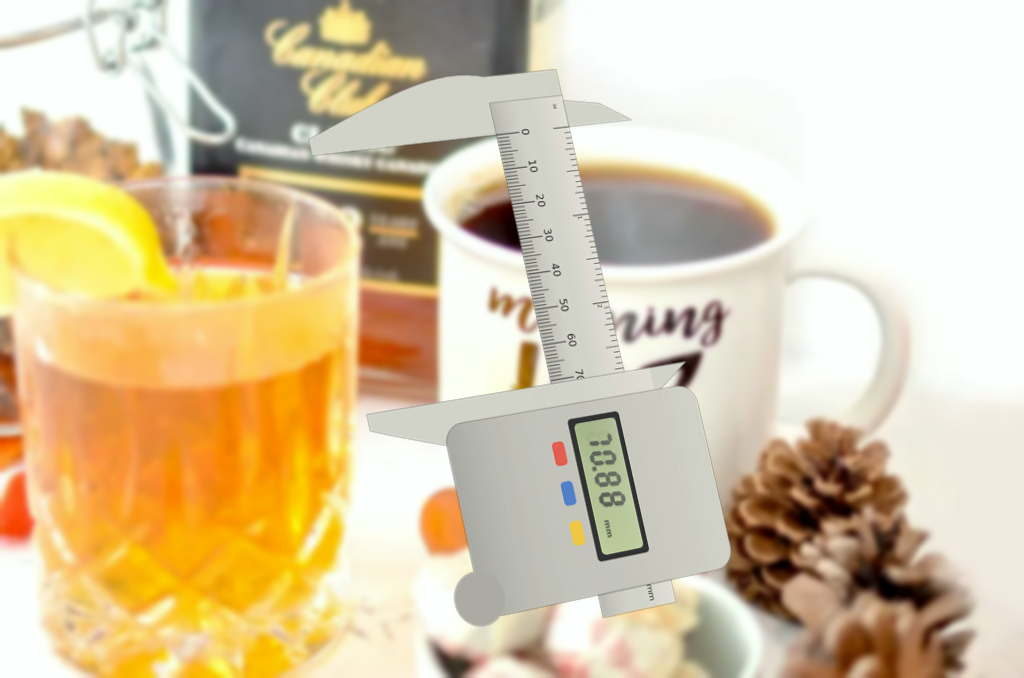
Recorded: 70.88 mm
